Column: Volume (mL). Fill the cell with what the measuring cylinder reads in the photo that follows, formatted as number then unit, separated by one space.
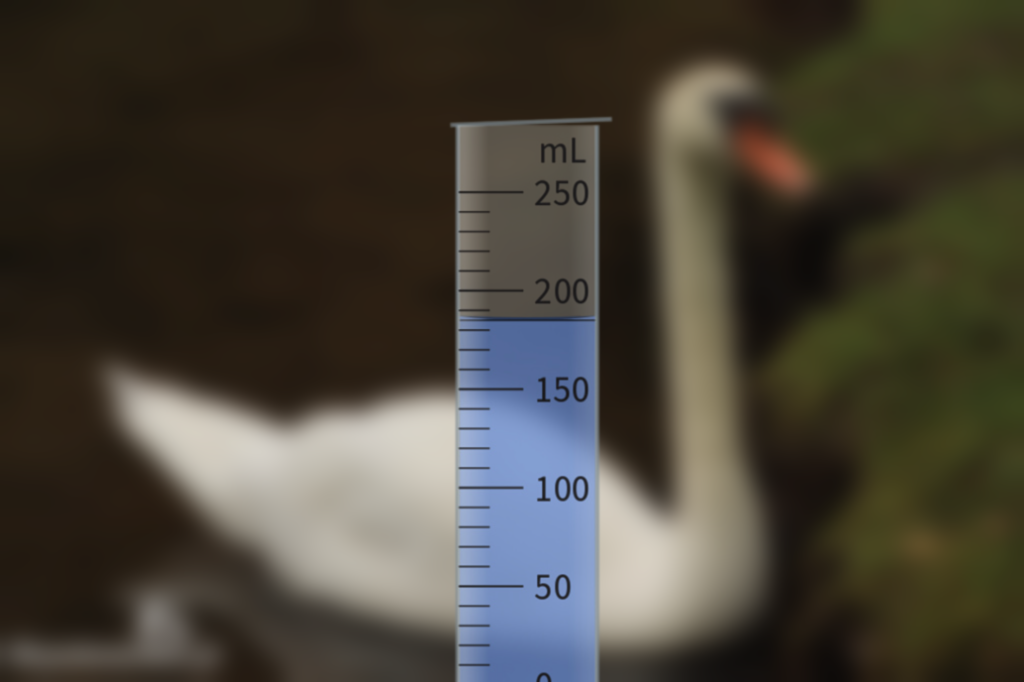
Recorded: 185 mL
